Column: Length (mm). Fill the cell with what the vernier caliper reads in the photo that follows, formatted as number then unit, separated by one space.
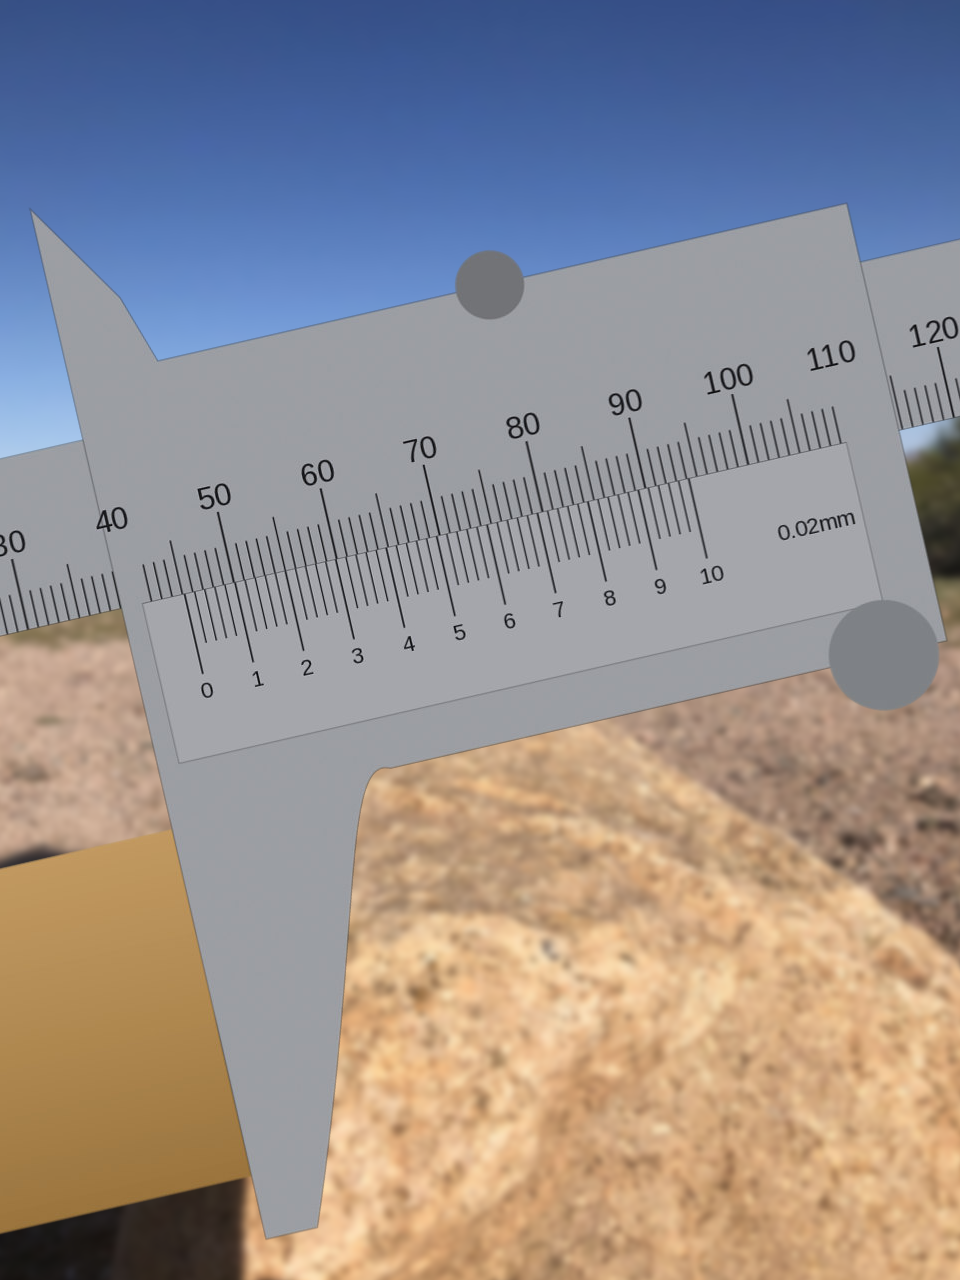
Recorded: 45.2 mm
